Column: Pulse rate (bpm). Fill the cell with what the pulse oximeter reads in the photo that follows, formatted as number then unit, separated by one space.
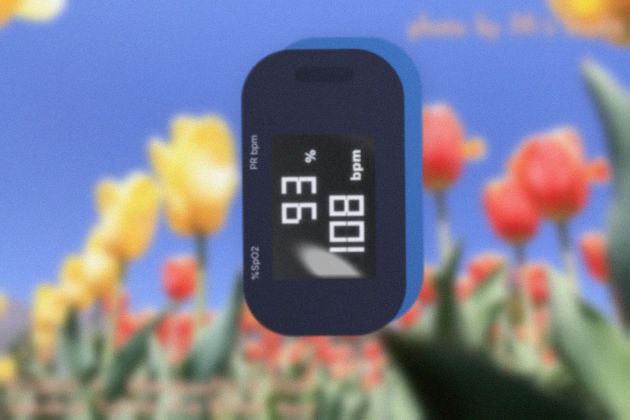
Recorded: 108 bpm
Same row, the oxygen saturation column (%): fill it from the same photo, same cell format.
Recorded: 93 %
